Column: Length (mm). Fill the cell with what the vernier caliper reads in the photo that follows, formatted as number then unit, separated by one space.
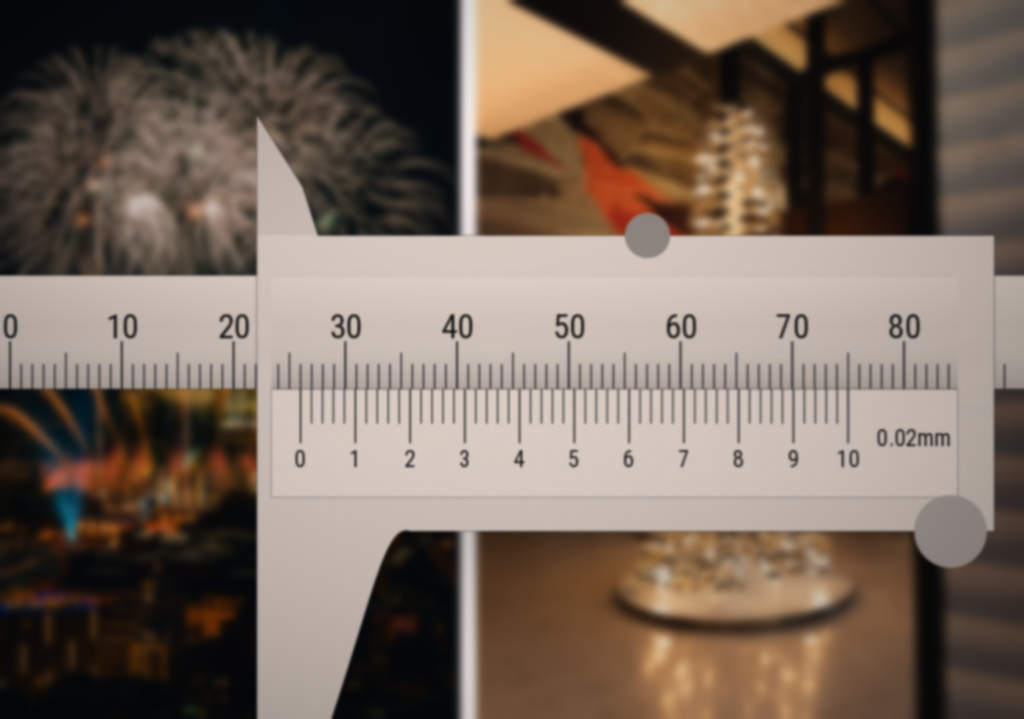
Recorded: 26.0 mm
